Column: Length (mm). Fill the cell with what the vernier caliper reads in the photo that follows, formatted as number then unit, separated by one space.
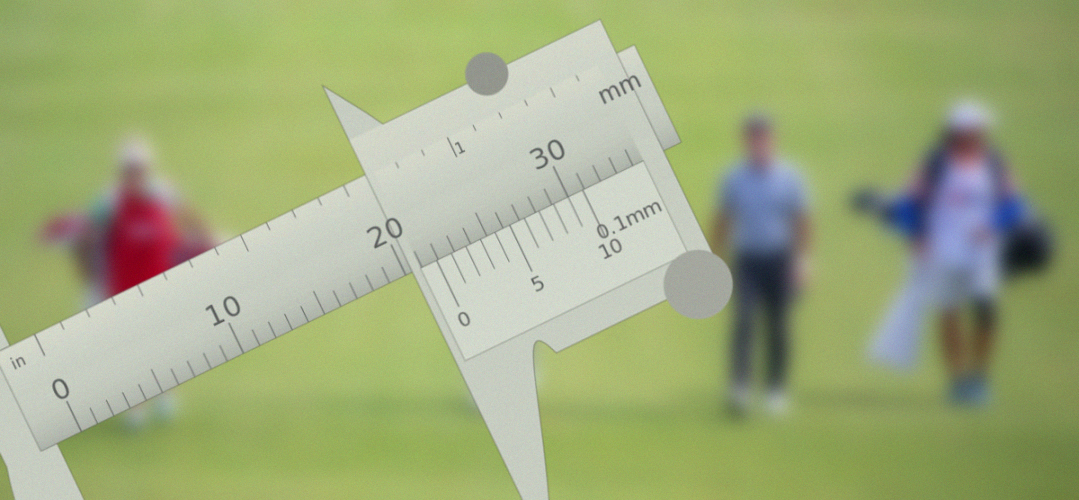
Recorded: 21.9 mm
